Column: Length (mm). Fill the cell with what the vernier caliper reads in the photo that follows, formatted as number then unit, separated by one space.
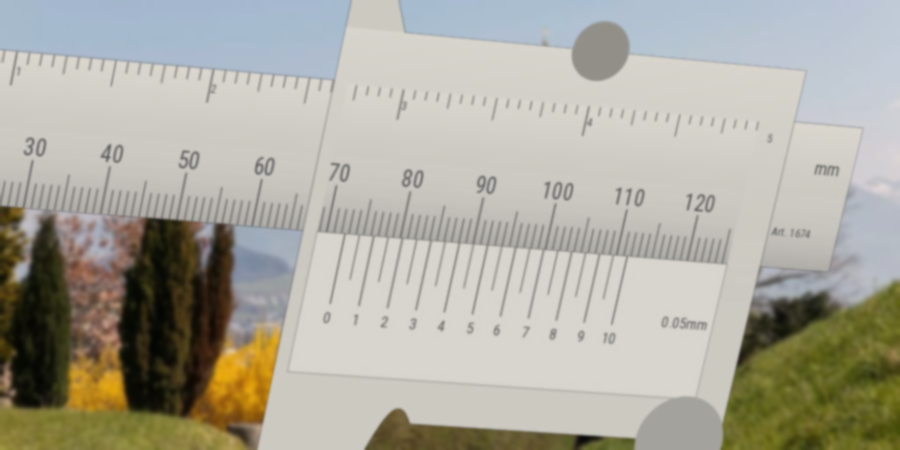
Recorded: 72.5 mm
